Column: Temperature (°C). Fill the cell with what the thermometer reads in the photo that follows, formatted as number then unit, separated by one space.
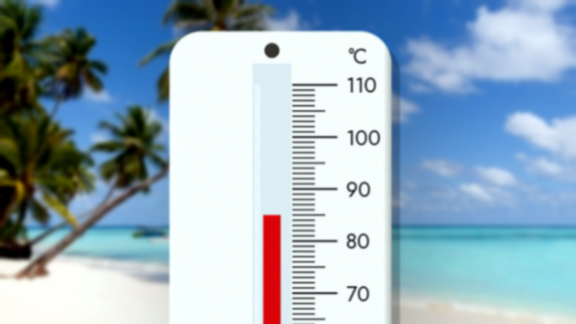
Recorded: 85 °C
